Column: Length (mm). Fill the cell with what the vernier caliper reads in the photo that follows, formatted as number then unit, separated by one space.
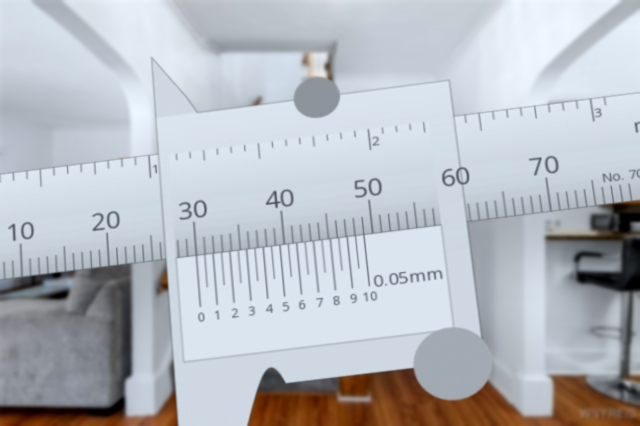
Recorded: 30.0 mm
